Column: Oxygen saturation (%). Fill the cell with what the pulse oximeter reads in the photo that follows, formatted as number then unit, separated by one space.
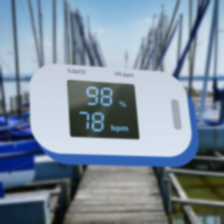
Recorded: 98 %
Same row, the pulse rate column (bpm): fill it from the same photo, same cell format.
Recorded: 78 bpm
